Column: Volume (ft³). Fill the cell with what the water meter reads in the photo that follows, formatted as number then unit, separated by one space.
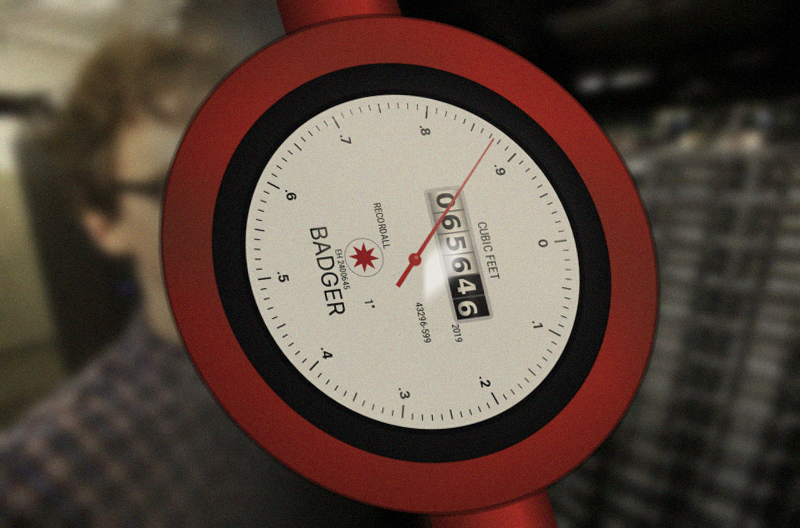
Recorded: 65645.87 ft³
